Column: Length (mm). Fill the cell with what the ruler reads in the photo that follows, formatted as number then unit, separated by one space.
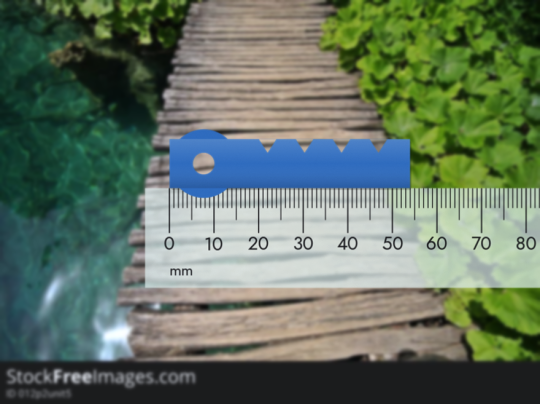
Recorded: 54 mm
